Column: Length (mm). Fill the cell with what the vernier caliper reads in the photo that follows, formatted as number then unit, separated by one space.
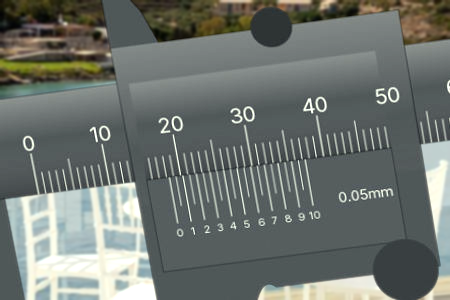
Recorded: 18.4 mm
